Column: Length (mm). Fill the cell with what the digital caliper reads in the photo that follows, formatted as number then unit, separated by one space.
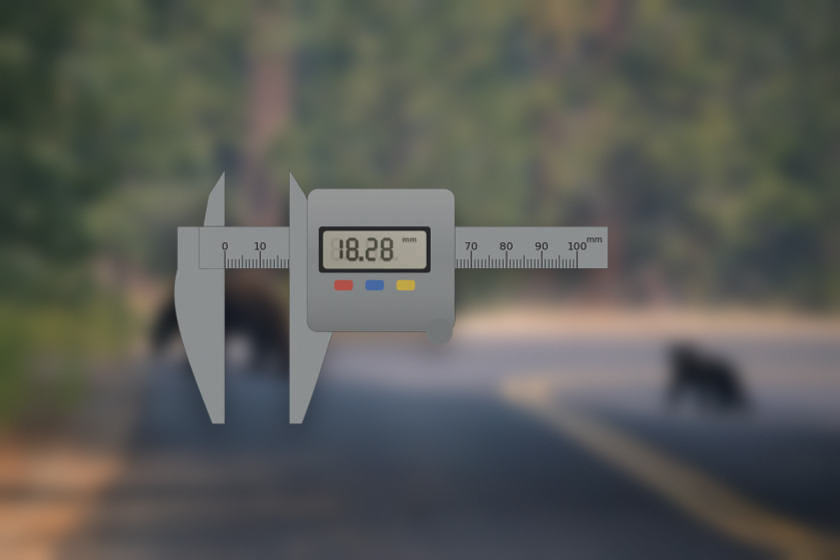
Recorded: 18.28 mm
